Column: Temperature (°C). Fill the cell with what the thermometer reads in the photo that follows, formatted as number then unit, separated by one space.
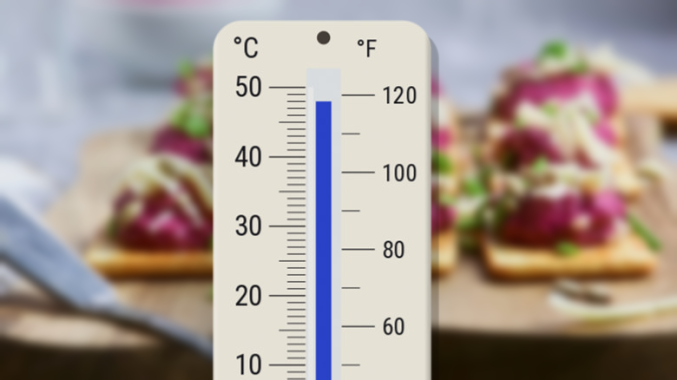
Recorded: 48 °C
